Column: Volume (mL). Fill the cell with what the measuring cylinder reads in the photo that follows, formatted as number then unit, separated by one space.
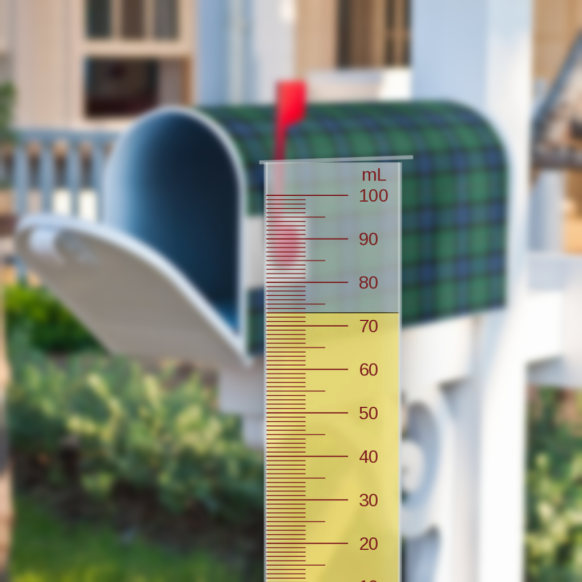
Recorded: 73 mL
